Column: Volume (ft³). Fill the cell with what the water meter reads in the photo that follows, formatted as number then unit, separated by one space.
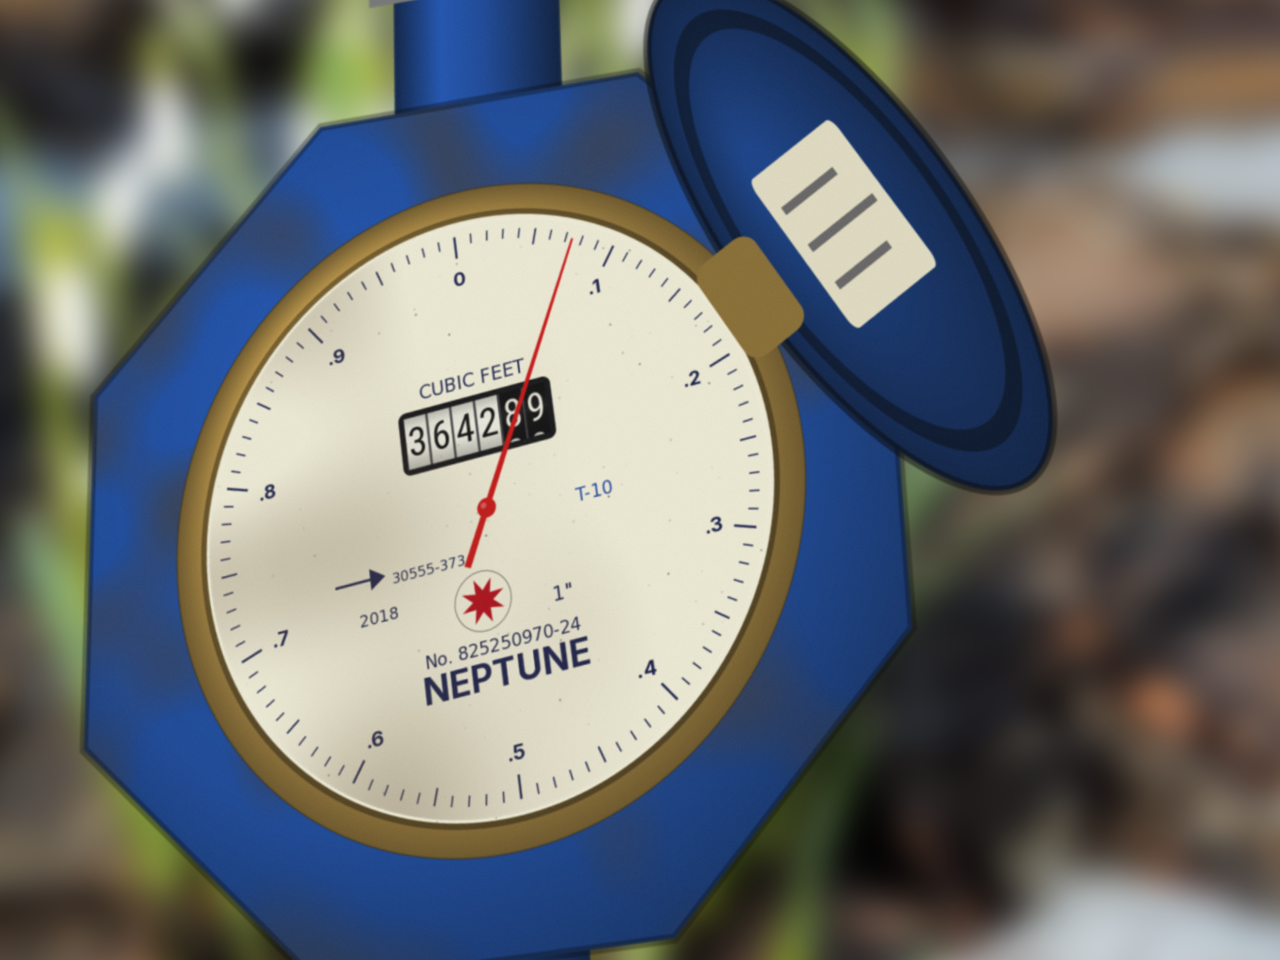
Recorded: 364289.07 ft³
